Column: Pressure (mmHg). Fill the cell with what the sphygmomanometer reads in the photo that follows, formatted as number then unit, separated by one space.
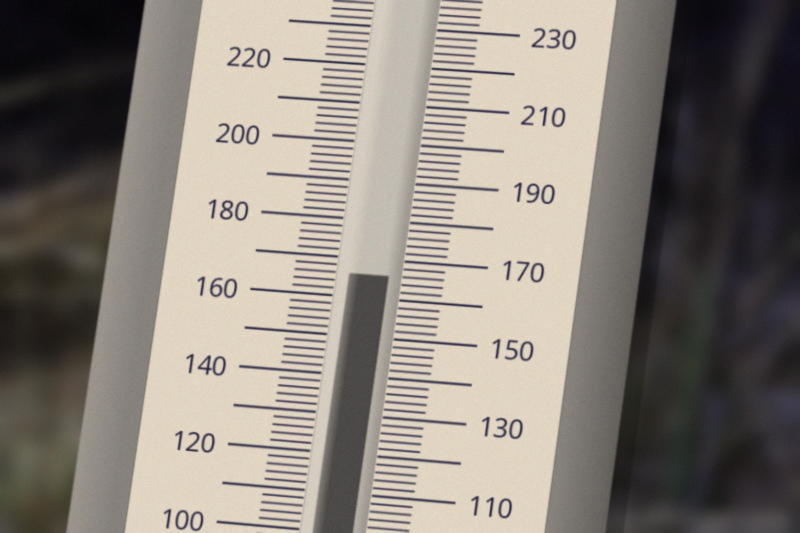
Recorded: 166 mmHg
